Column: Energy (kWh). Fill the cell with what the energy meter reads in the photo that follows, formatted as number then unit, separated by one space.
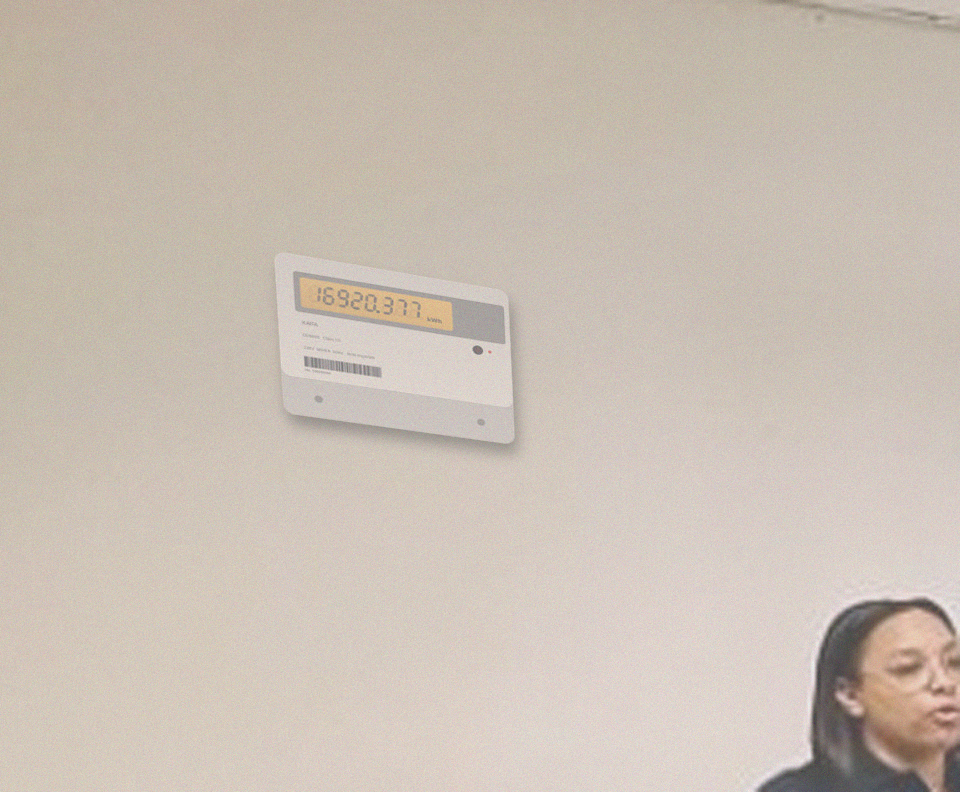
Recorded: 16920.377 kWh
